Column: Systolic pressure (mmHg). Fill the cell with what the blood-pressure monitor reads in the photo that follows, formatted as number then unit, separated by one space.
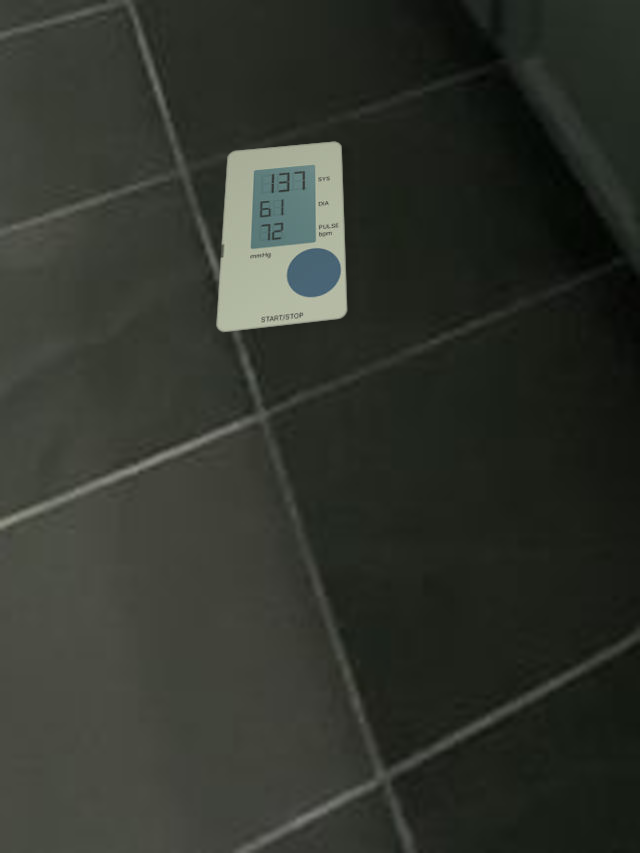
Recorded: 137 mmHg
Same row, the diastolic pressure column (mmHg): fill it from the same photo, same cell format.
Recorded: 61 mmHg
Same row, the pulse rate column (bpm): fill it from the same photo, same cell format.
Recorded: 72 bpm
